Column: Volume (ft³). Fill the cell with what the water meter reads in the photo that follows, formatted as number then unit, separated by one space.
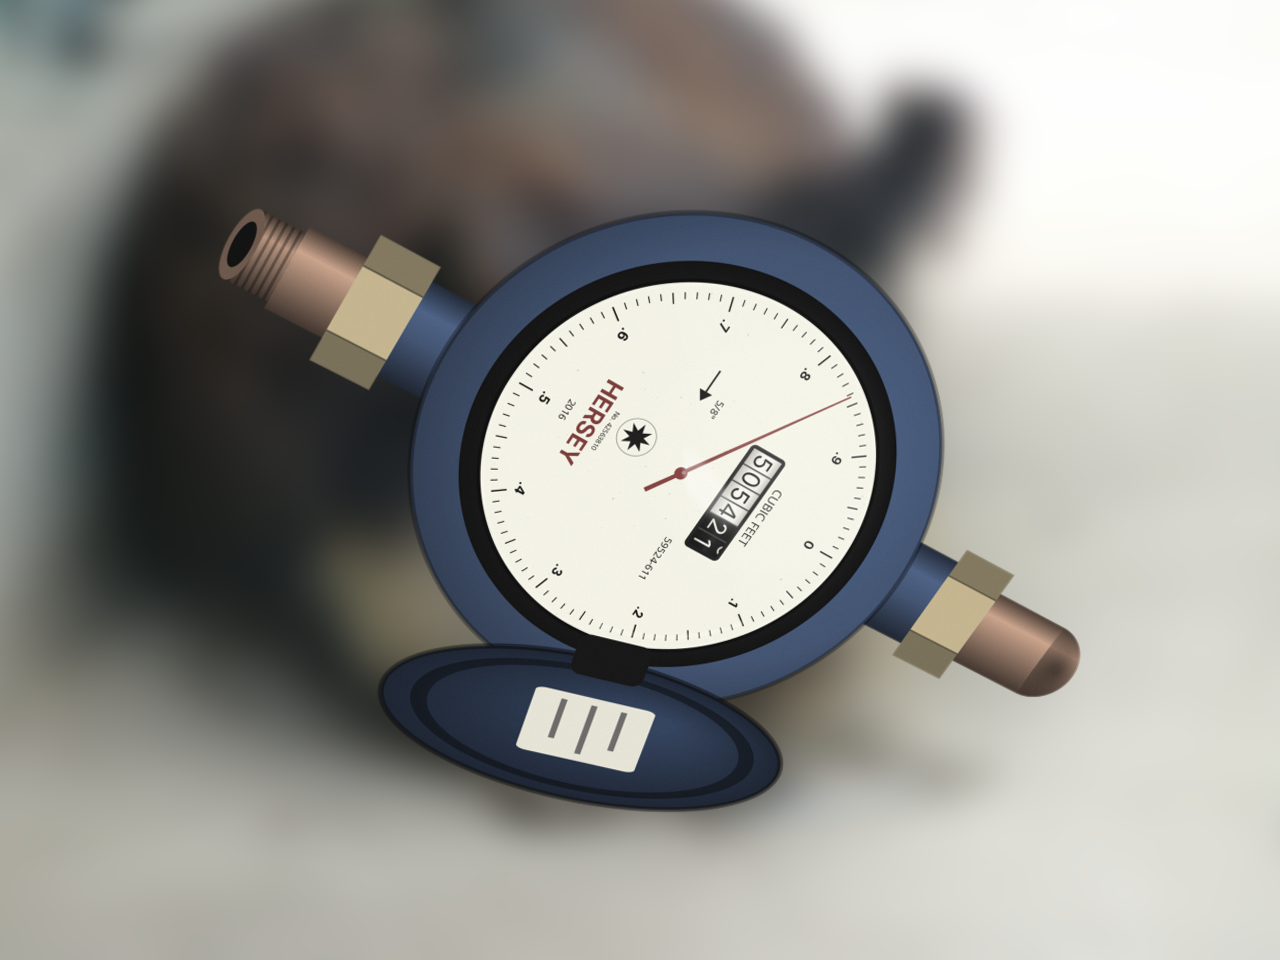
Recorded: 505420.84 ft³
